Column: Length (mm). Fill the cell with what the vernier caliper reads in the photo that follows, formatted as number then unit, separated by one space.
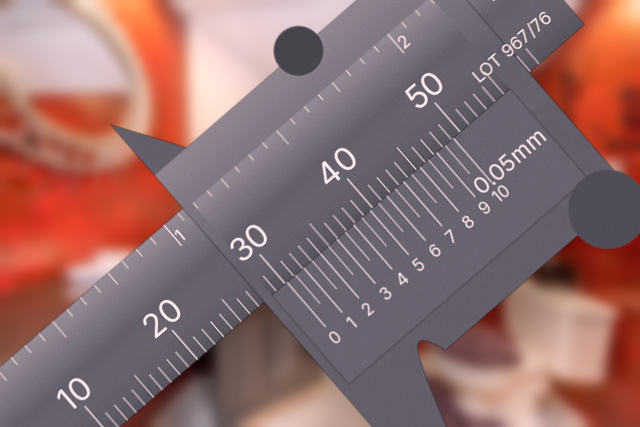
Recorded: 30.2 mm
